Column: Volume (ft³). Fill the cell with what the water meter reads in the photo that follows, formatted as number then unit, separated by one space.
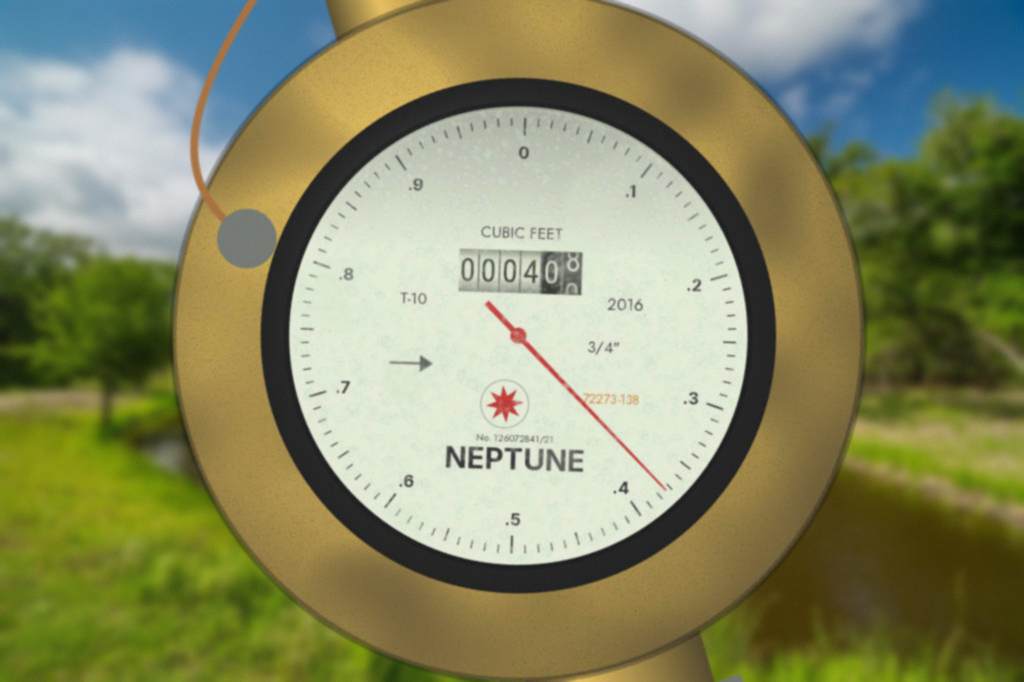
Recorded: 408.37 ft³
